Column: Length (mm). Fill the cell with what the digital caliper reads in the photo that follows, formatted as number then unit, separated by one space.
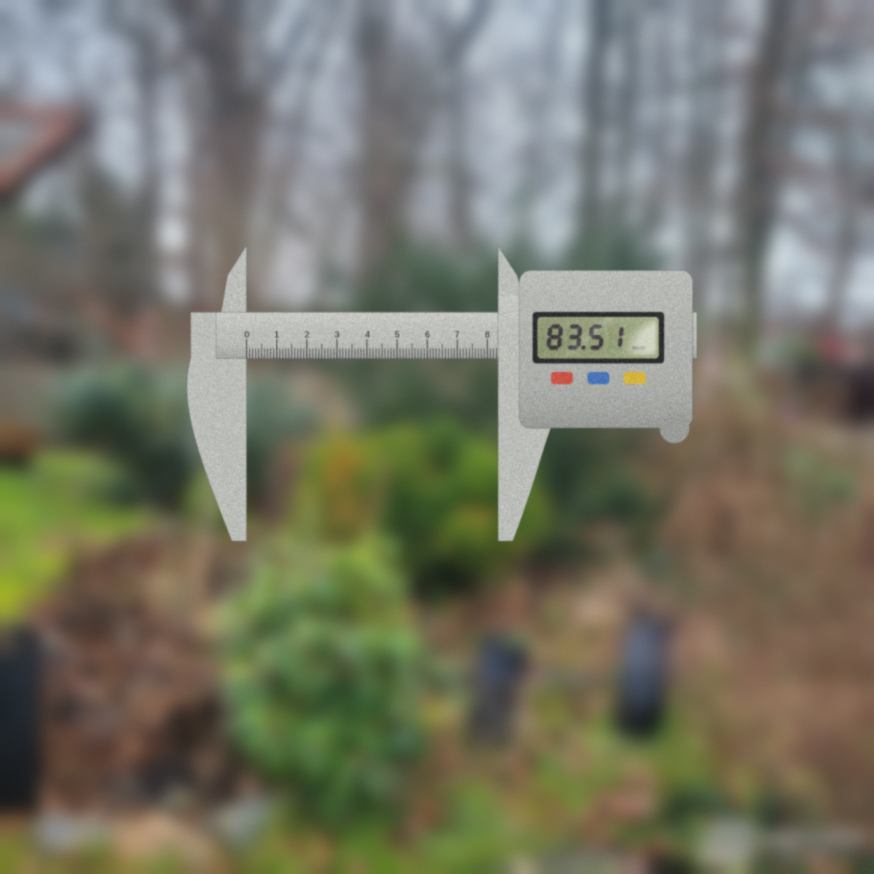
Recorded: 83.51 mm
